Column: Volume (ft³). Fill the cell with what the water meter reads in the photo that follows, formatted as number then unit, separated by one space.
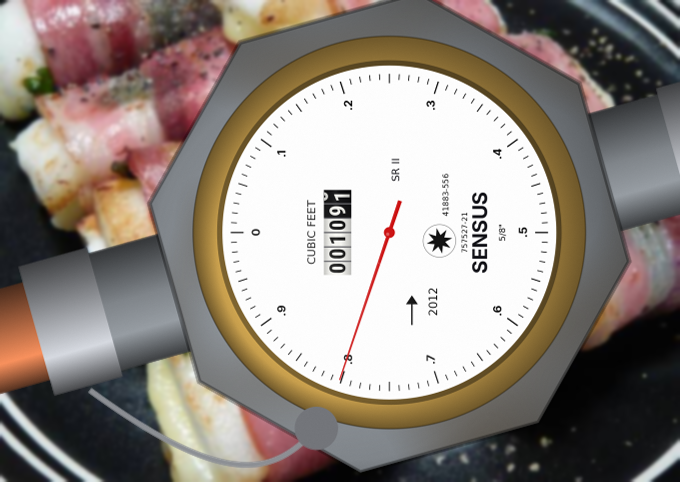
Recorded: 1090.80 ft³
